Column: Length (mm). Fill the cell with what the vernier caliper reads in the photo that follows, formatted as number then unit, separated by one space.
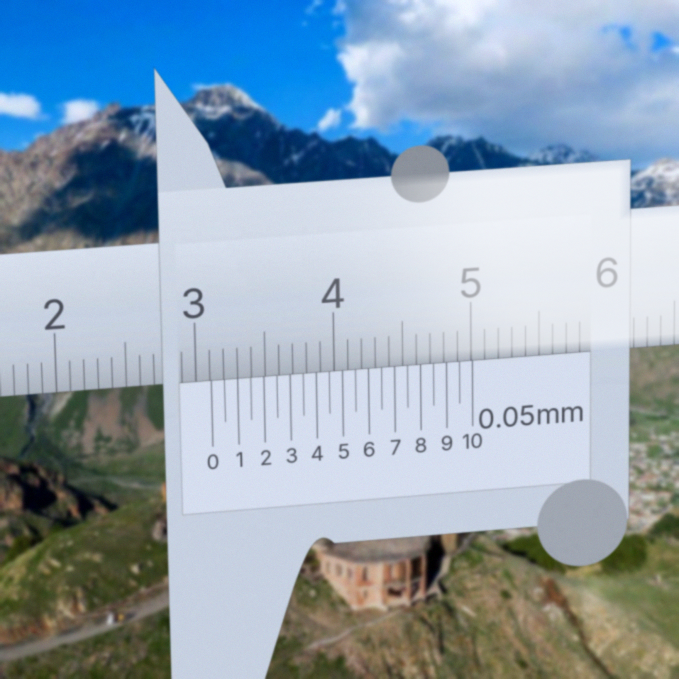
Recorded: 31.1 mm
